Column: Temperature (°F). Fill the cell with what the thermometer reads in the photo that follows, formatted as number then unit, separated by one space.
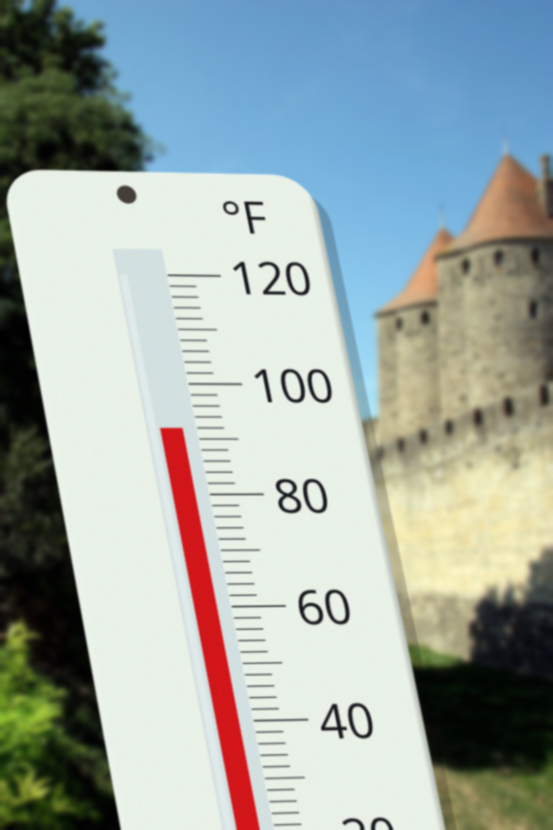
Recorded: 92 °F
